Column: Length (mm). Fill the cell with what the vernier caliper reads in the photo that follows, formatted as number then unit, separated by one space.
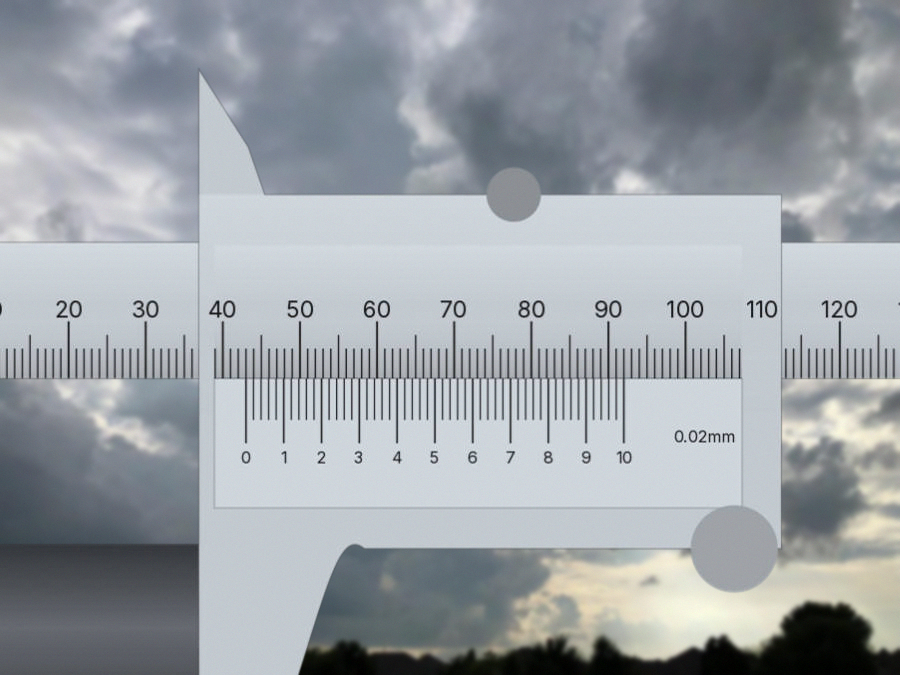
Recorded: 43.0 mm
